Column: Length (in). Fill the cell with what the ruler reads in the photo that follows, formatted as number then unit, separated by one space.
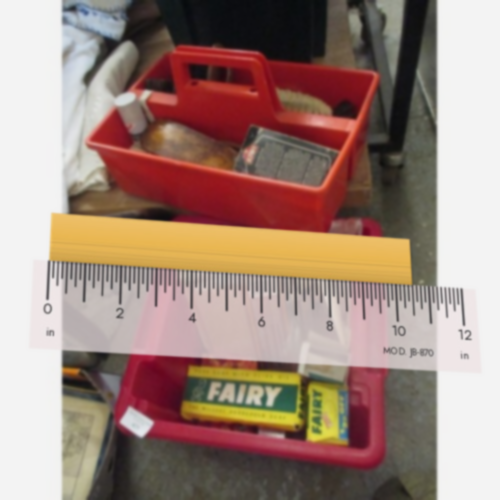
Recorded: 10.5 in
